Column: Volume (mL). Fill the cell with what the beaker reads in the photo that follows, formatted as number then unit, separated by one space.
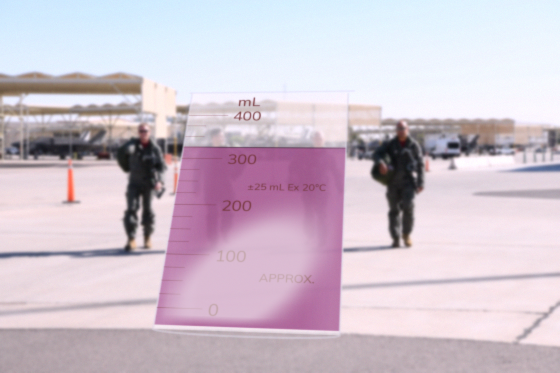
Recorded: 325 mL
